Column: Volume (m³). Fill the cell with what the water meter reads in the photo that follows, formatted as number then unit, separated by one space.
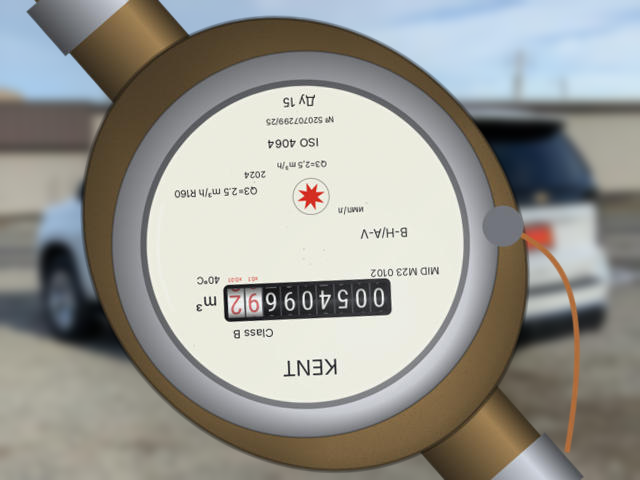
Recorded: 54096.92 m³
